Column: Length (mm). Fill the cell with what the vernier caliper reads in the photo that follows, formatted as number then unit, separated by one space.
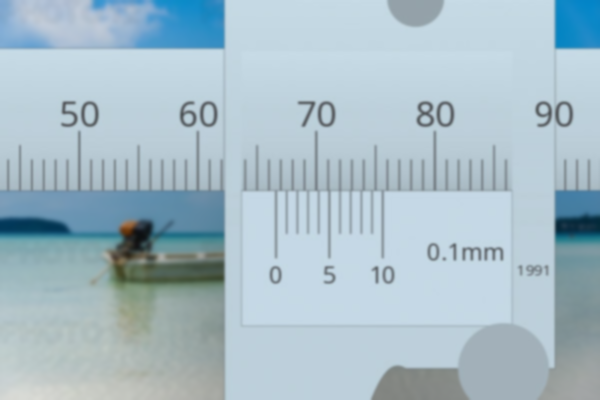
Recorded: 66.6 mm
